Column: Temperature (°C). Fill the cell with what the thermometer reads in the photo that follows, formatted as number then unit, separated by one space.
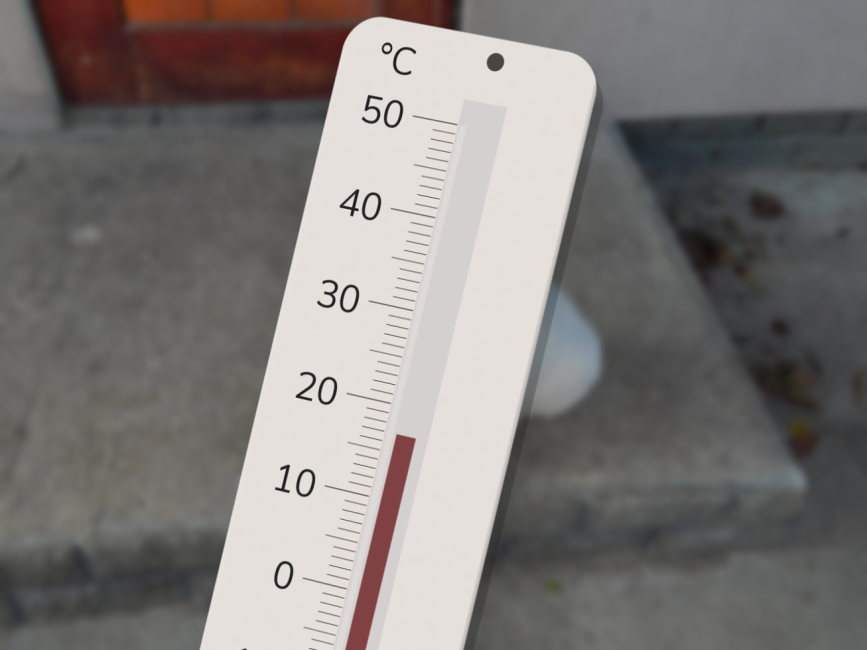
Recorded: 17 °C
